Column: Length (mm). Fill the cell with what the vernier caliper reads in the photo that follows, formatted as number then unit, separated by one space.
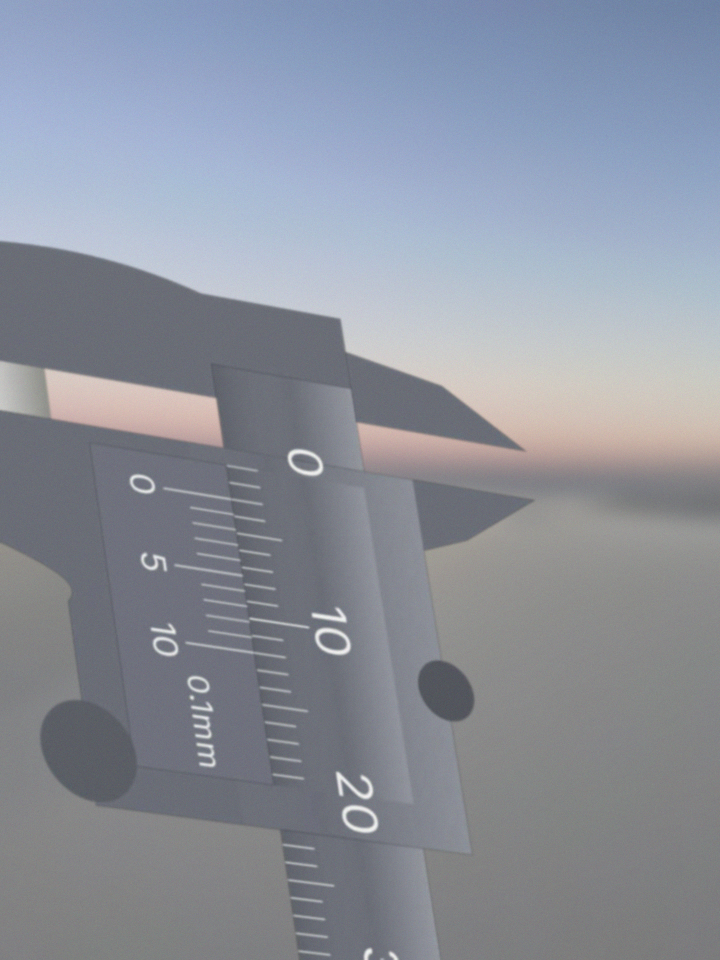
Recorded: 3.0 mm
